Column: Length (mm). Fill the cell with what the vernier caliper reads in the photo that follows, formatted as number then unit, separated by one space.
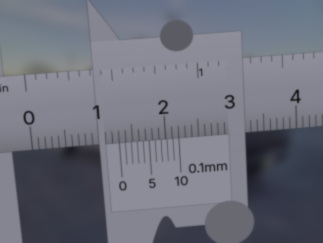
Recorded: 13.0 mm
